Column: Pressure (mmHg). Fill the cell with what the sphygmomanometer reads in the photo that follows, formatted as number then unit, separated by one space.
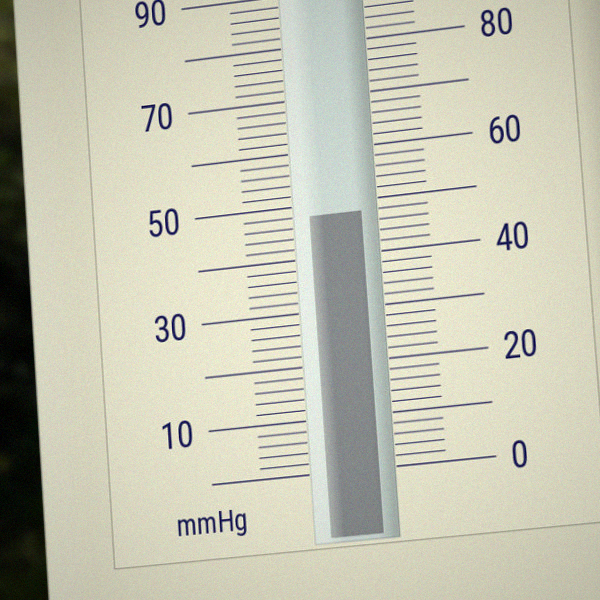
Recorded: 48 mmHg
